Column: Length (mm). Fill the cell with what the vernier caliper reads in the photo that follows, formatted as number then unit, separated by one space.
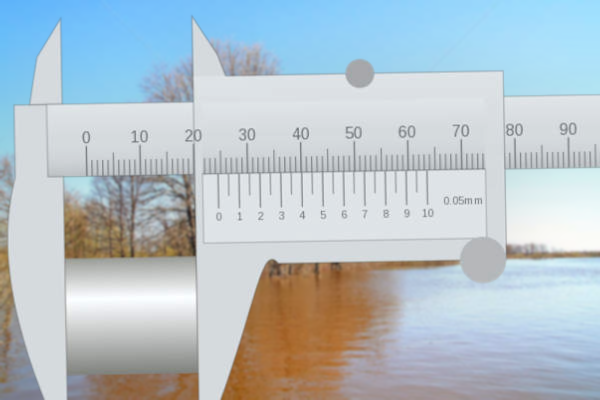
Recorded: 24.5 mm
